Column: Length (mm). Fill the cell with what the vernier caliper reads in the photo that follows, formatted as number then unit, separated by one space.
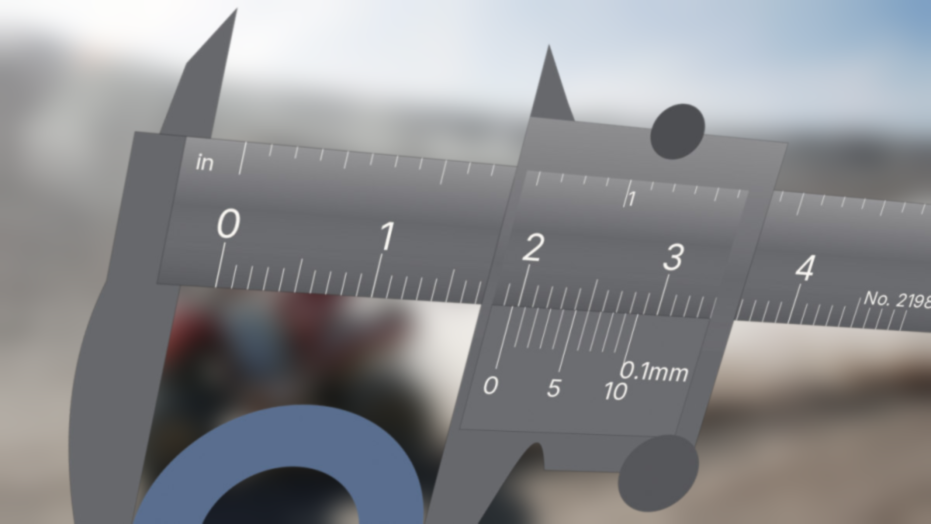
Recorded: 19.6 mm
